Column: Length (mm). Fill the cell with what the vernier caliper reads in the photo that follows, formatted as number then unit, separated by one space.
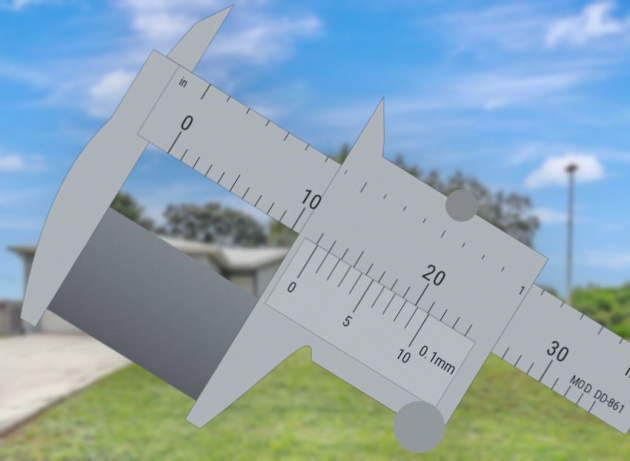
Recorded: 12.1 mm
